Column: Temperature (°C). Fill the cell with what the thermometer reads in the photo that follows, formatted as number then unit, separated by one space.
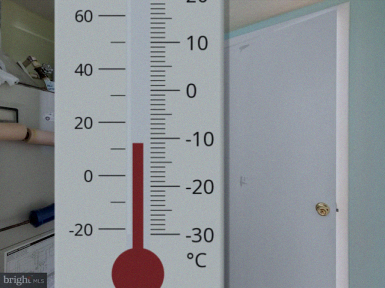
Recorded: -11 °C
